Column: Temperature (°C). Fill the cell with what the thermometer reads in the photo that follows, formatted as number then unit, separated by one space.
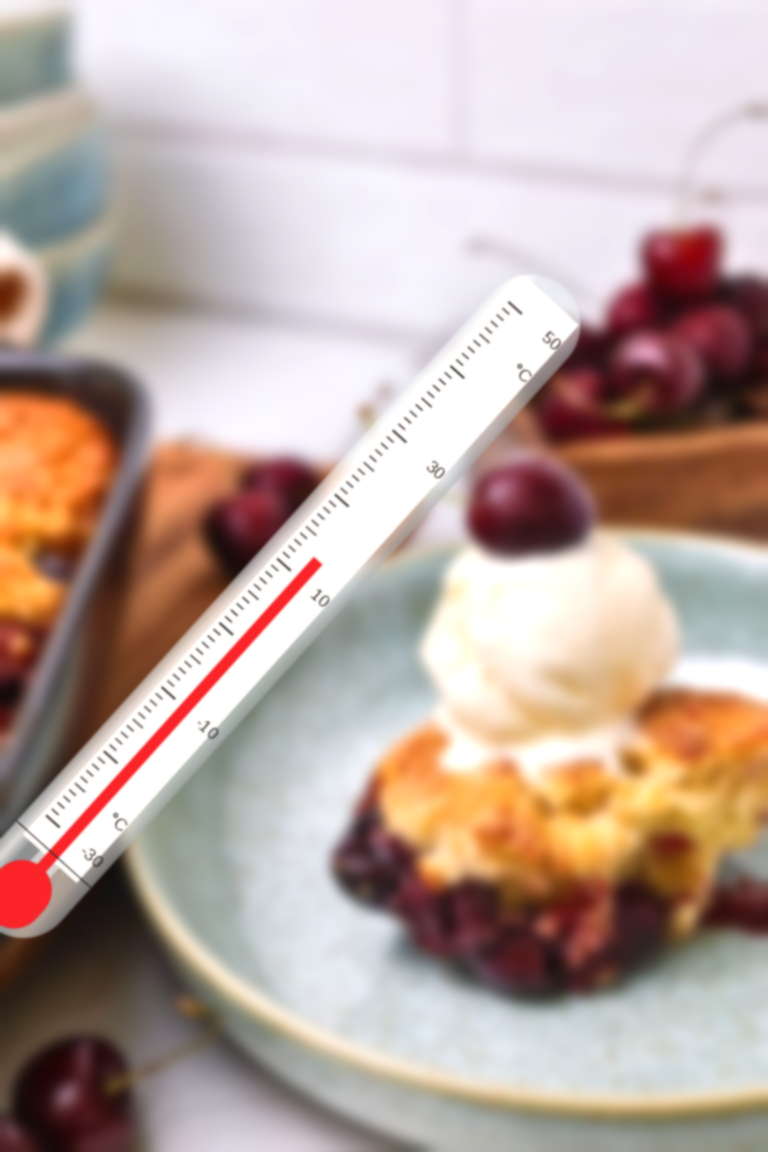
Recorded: 13 °C
